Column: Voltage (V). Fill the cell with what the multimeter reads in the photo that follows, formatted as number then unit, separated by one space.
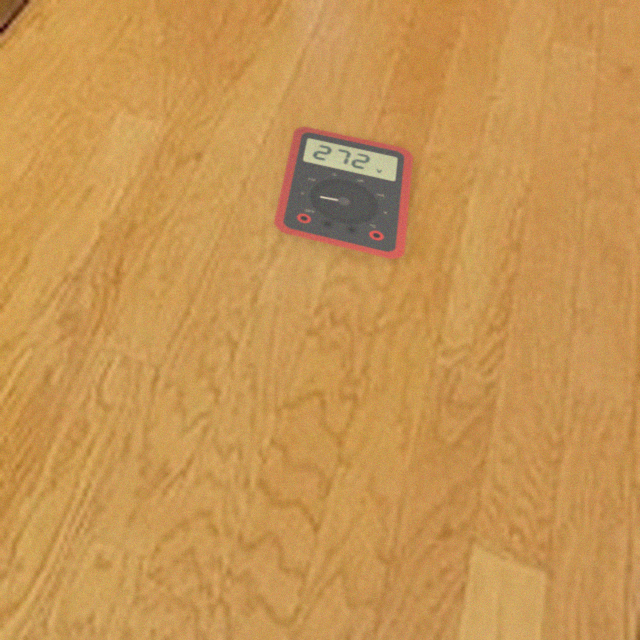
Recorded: 272 V
